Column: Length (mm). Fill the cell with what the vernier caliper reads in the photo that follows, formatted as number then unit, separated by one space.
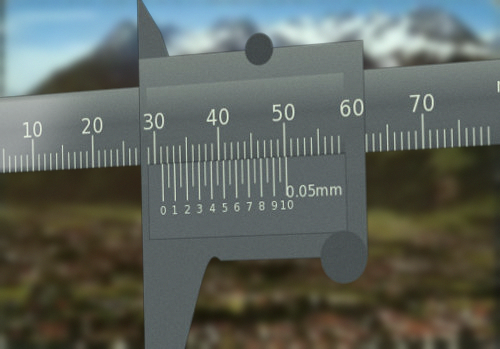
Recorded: 31.2 mm
